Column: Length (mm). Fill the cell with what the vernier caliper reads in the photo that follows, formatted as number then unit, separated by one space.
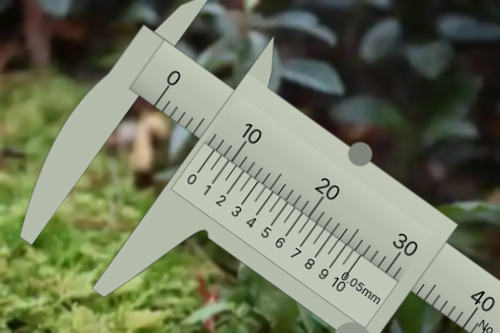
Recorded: 7.8 mm
